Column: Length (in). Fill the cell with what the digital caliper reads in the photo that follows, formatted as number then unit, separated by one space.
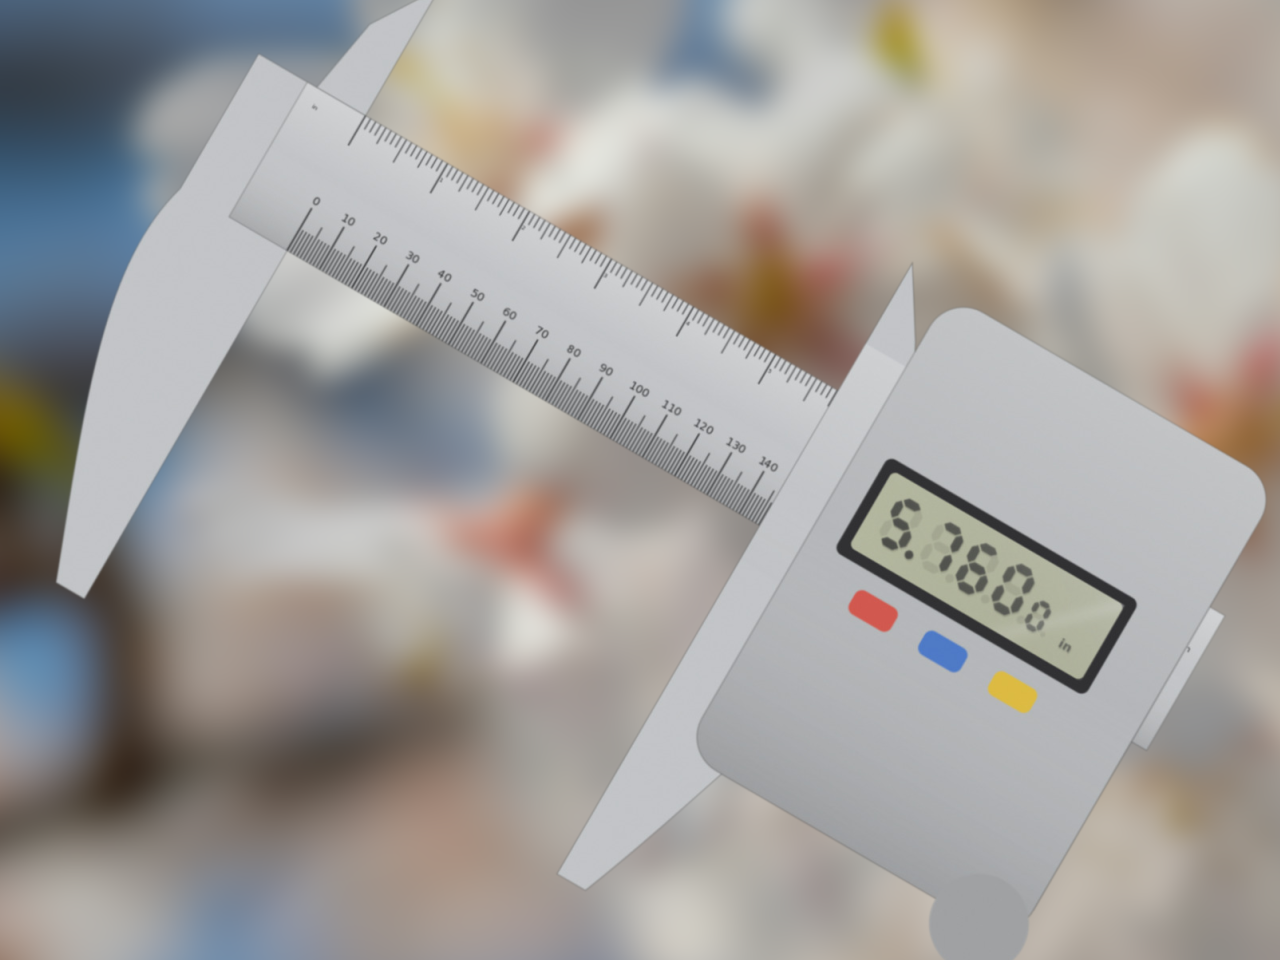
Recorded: 5.7600 in
